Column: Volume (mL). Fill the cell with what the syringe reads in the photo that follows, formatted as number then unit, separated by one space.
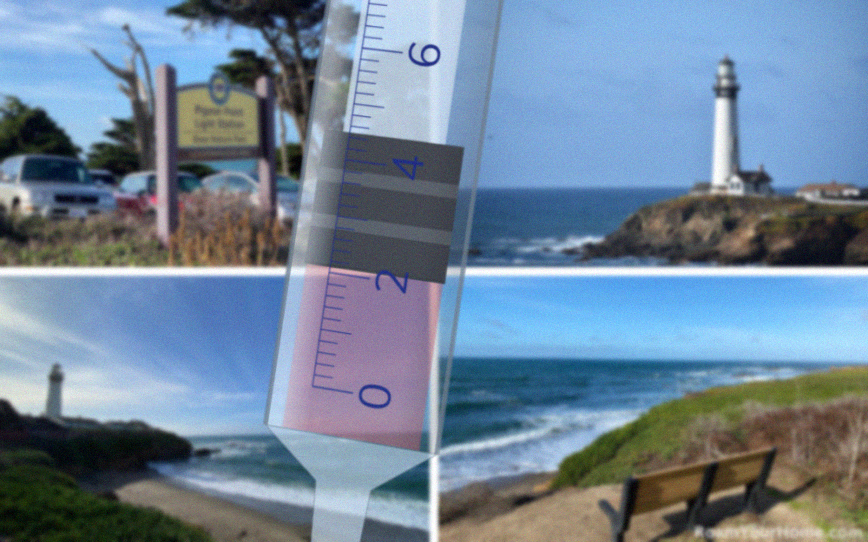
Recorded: 2.1 mL
